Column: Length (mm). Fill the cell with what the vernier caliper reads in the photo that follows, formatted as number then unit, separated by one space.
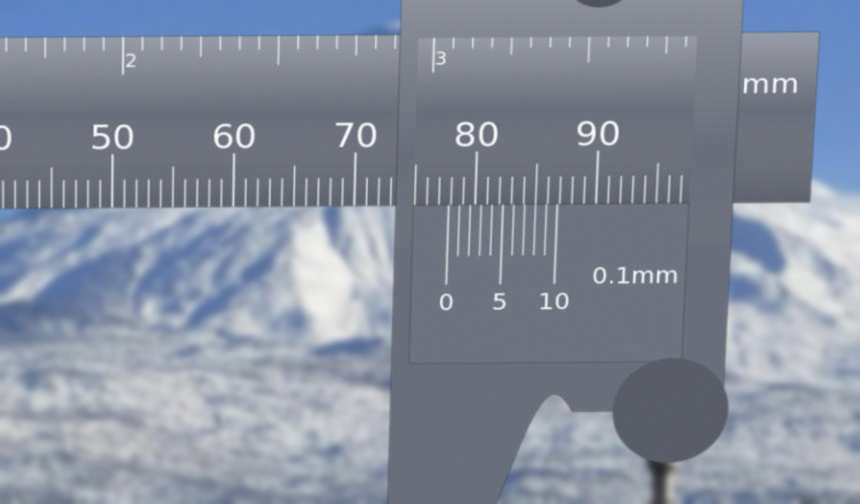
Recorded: 77.8 mm
